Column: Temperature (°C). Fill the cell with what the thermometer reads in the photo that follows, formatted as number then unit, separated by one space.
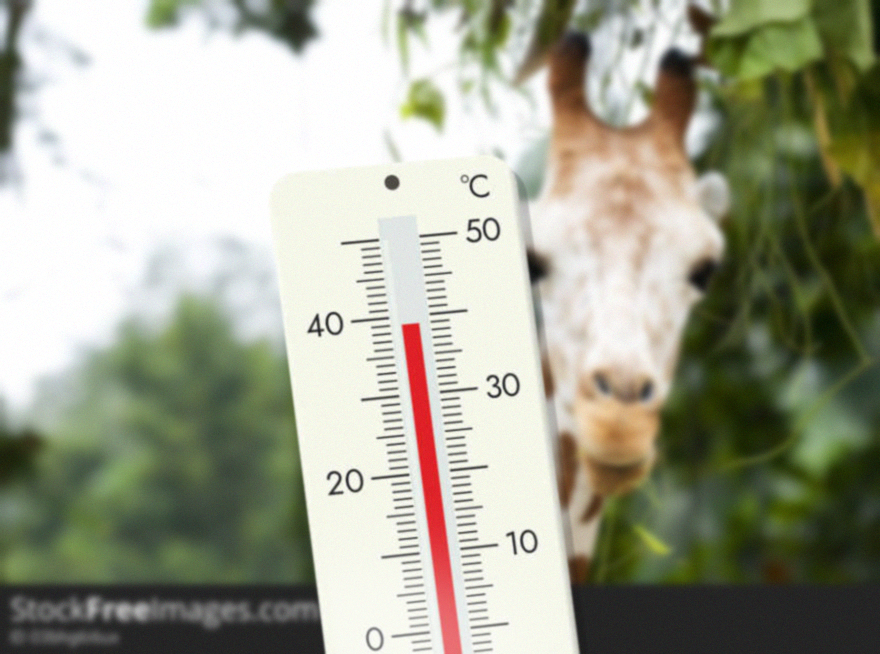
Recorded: 39 °C
